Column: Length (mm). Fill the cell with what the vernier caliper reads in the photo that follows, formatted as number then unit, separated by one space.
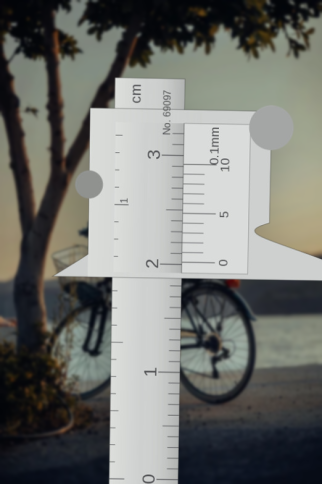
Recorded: 20.2 mm
